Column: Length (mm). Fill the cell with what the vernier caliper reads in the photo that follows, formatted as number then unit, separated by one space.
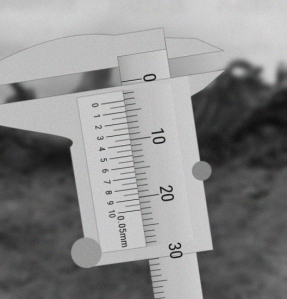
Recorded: 3.2 mm
